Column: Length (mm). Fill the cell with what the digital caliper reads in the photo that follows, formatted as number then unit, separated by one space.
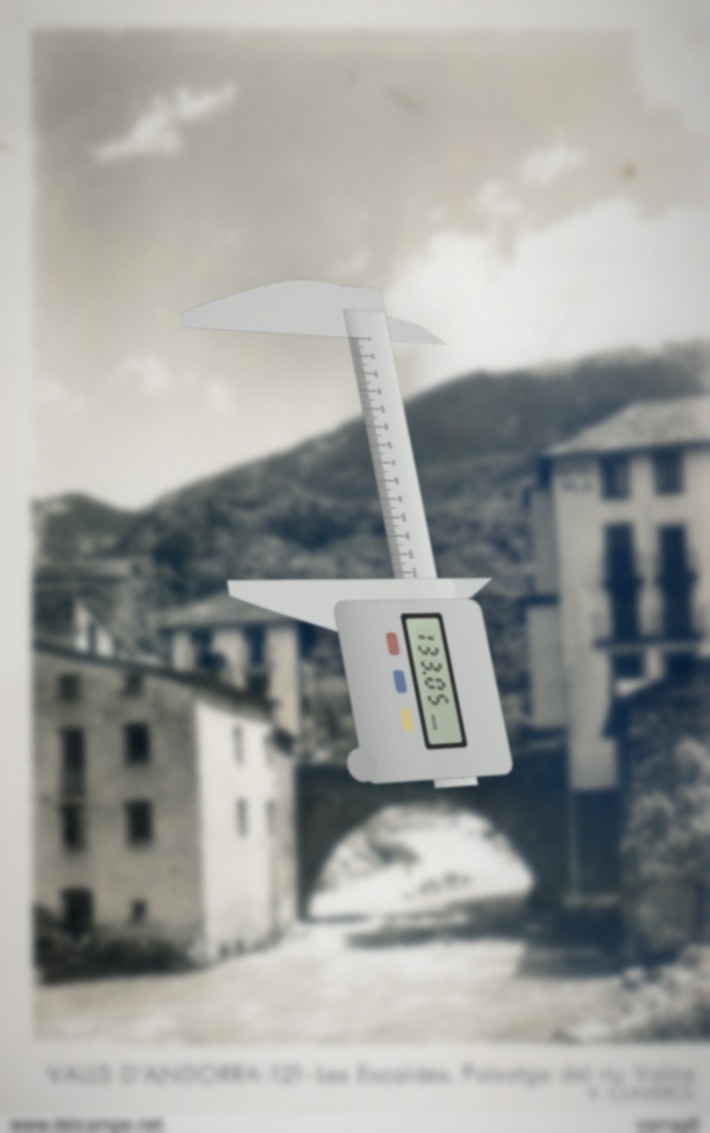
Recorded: 133.05 mm
